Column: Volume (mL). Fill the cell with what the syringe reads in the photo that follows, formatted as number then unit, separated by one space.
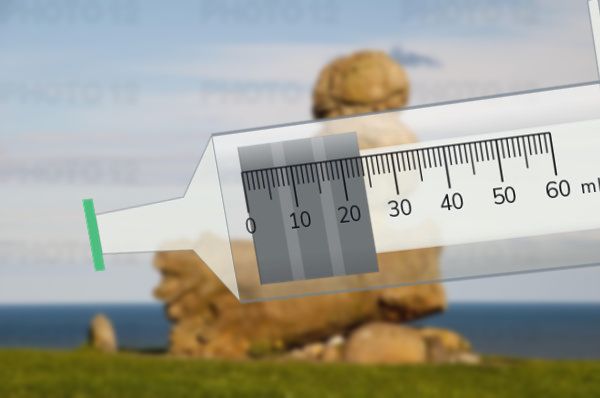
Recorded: 0 mL
